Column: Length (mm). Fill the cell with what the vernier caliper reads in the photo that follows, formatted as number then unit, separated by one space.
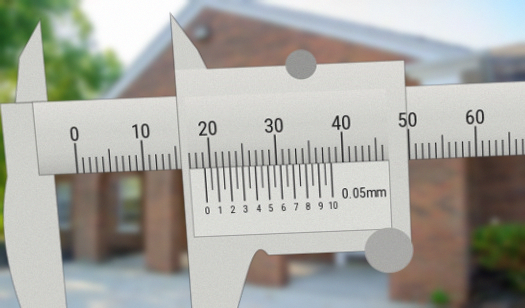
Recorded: 19.2 mm
